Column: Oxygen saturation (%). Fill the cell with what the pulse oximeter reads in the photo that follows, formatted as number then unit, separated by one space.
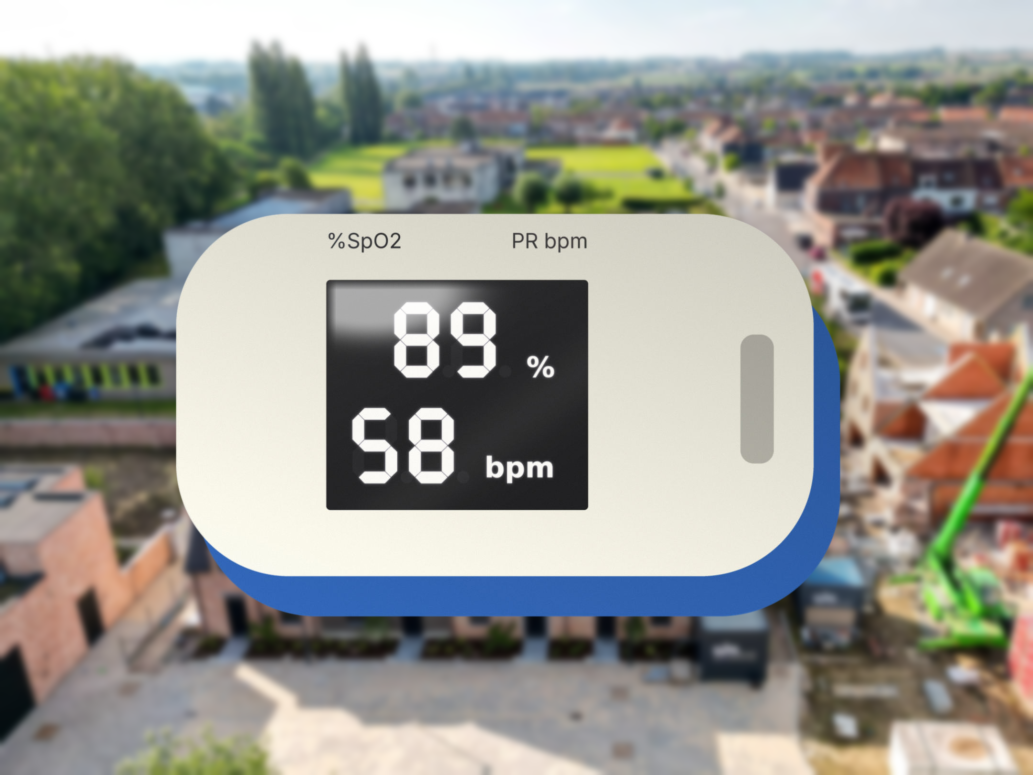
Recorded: 89 %
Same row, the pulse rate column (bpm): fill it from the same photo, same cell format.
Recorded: 58 bpm
